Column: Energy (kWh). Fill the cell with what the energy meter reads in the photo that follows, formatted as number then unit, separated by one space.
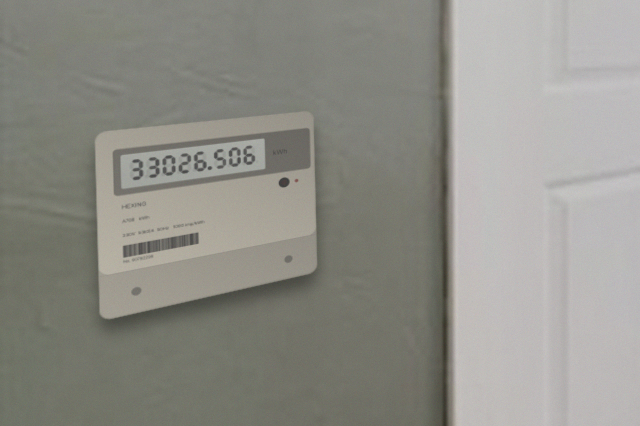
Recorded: 33026.506 kWh
